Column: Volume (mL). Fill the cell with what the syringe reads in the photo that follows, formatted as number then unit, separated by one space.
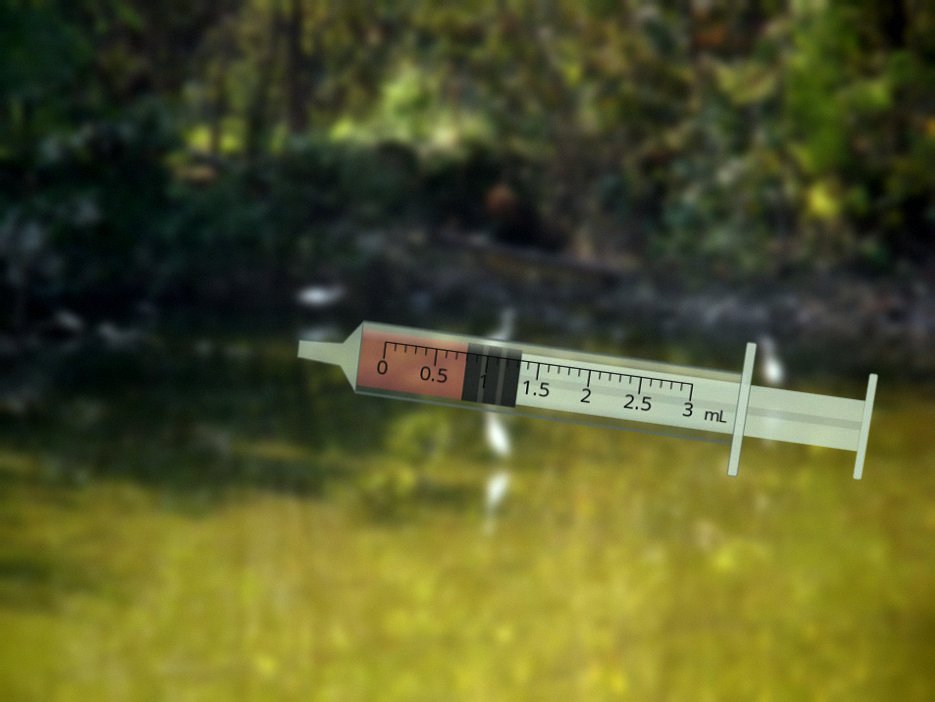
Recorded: 0.8 mL
